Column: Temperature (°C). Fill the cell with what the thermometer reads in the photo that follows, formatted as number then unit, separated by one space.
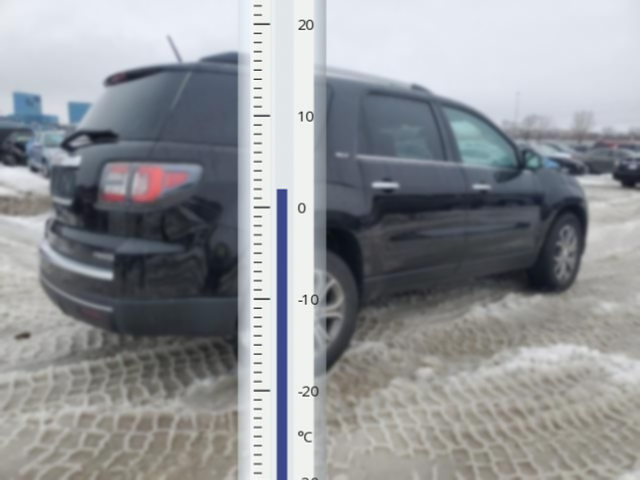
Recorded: 2 °C
